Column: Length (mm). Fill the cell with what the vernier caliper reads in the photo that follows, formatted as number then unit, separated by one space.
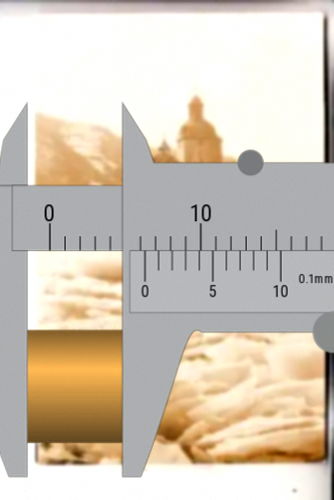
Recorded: 6.3 mm
